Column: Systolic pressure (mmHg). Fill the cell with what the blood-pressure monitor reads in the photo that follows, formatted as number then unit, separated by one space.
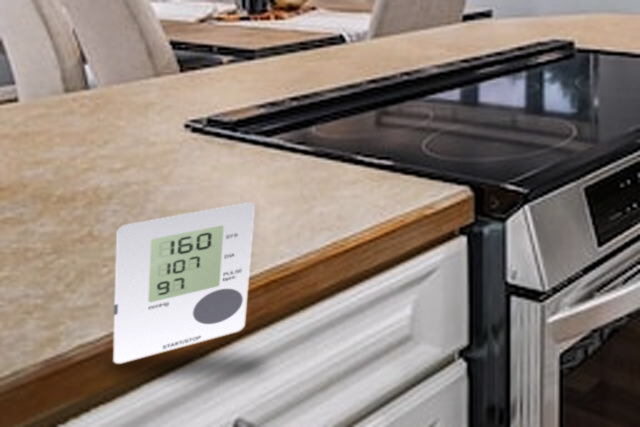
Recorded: 160 mmHg
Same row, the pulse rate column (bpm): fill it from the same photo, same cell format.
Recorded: 97 bpm
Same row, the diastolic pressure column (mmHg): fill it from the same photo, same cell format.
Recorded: 107 mmHg
